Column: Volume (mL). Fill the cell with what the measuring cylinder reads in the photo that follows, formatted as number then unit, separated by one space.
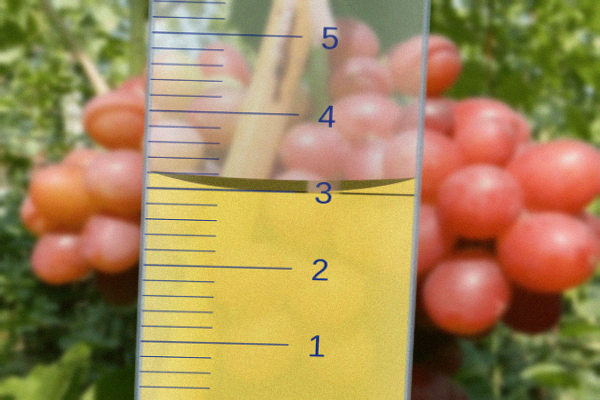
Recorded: 3 mL
